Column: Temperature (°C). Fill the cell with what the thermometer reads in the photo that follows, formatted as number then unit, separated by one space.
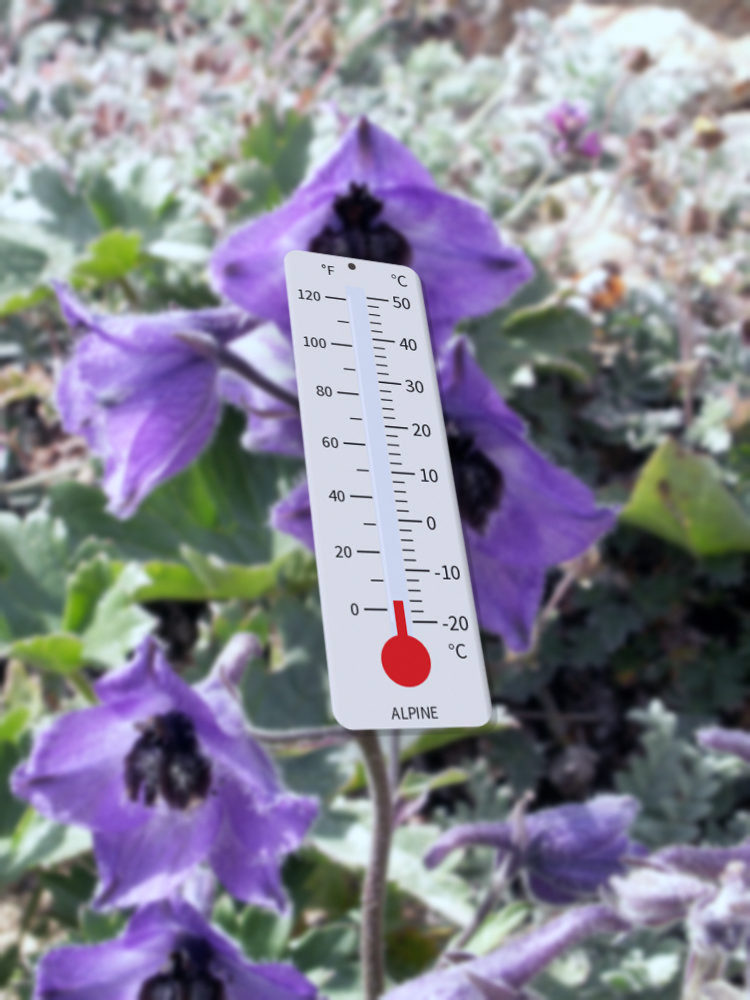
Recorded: -16 °C
